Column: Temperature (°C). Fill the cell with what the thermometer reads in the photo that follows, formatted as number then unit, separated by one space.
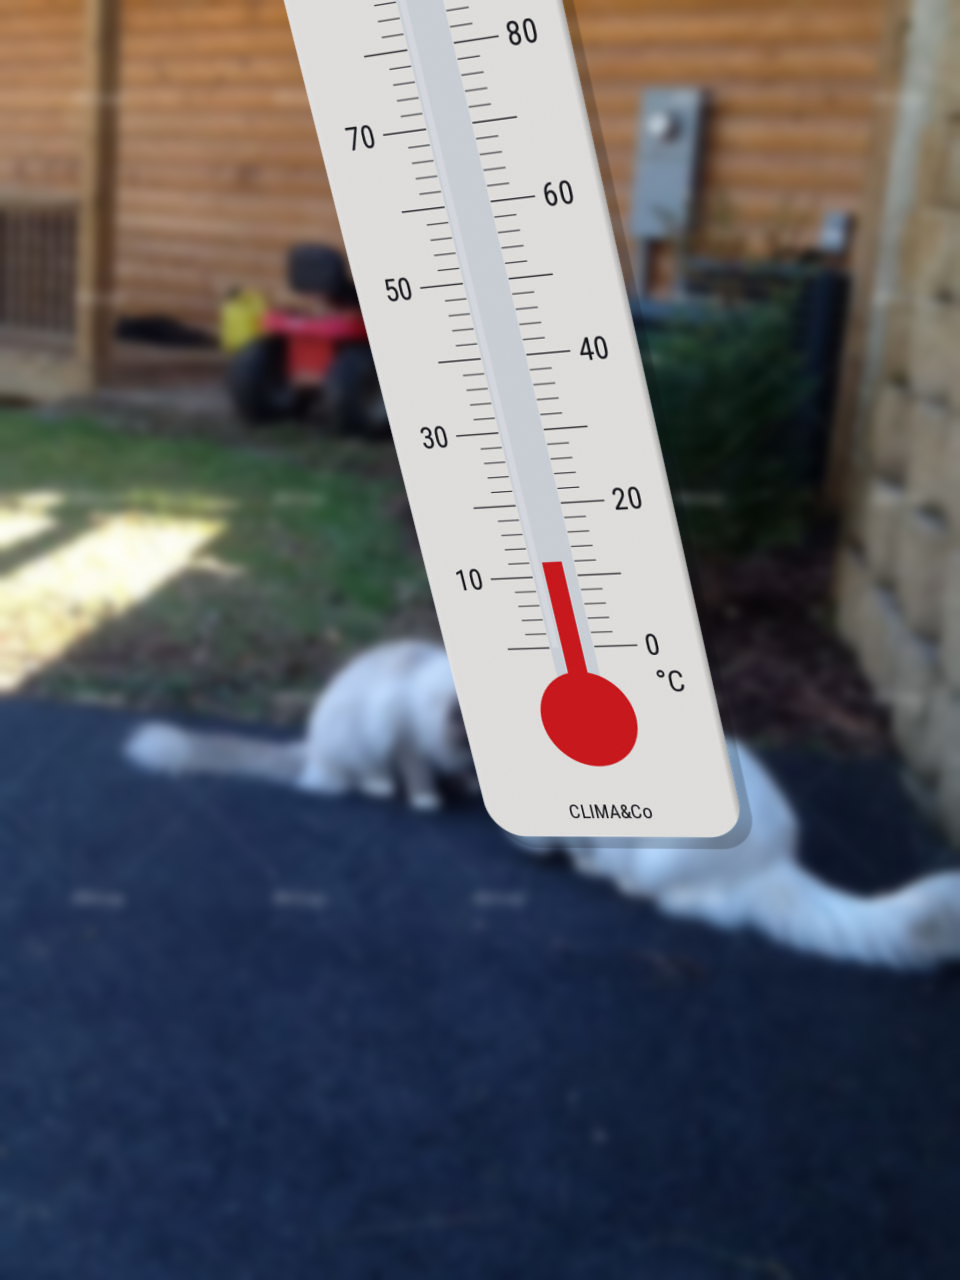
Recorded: 12 °C
